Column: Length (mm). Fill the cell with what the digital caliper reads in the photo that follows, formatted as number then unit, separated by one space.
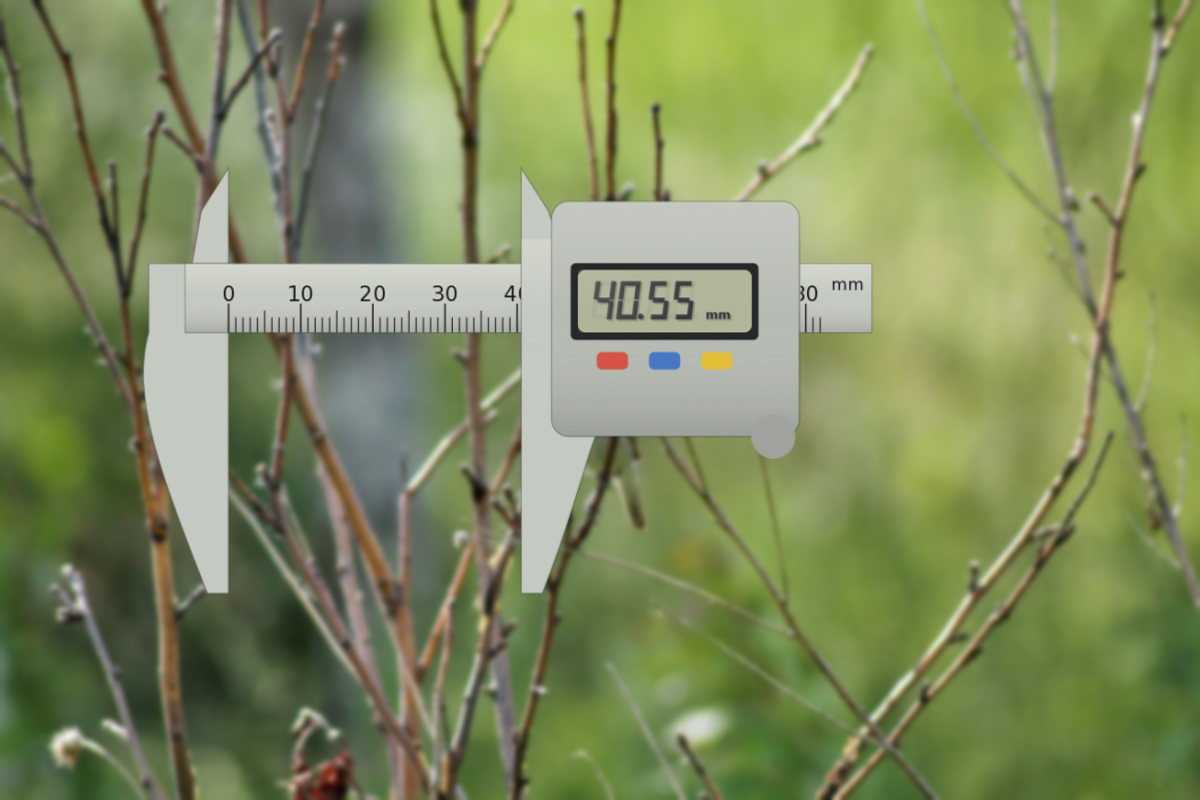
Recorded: 40.55 mm
